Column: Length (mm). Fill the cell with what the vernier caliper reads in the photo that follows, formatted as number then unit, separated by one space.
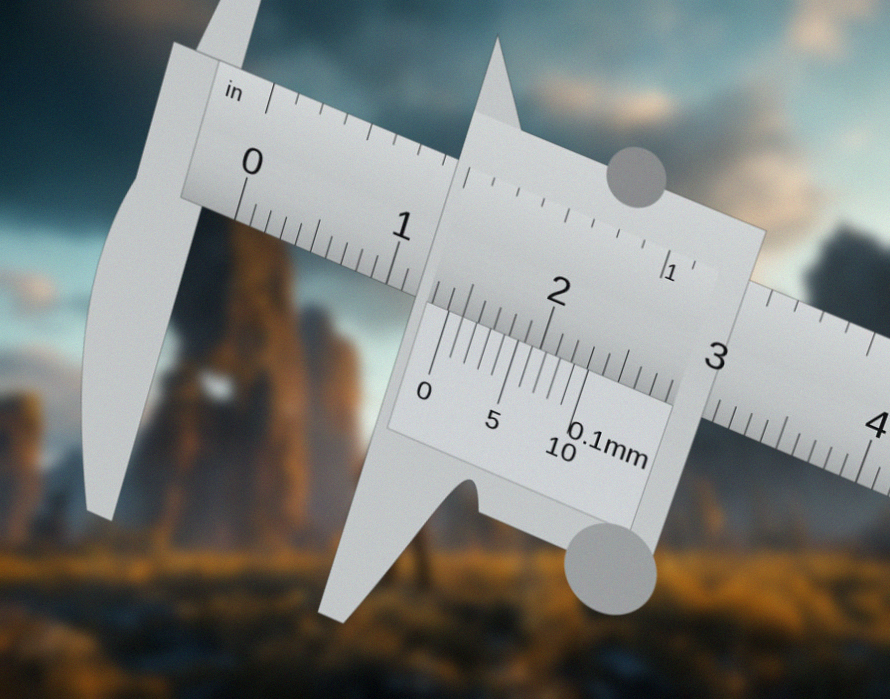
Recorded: 14.1 mm
